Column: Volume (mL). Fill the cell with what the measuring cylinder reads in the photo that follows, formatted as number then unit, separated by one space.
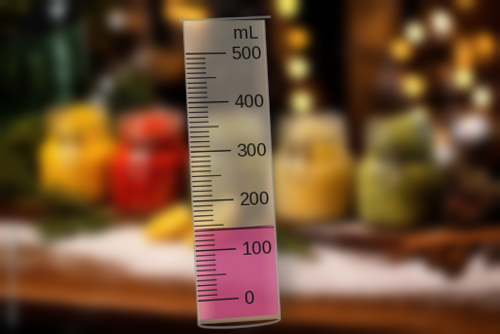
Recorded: 140 mL
